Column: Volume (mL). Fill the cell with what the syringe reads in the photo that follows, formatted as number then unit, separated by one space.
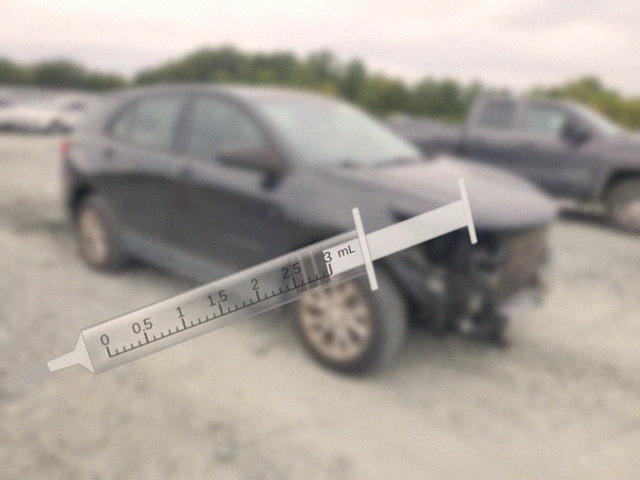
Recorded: 2.5 mL
